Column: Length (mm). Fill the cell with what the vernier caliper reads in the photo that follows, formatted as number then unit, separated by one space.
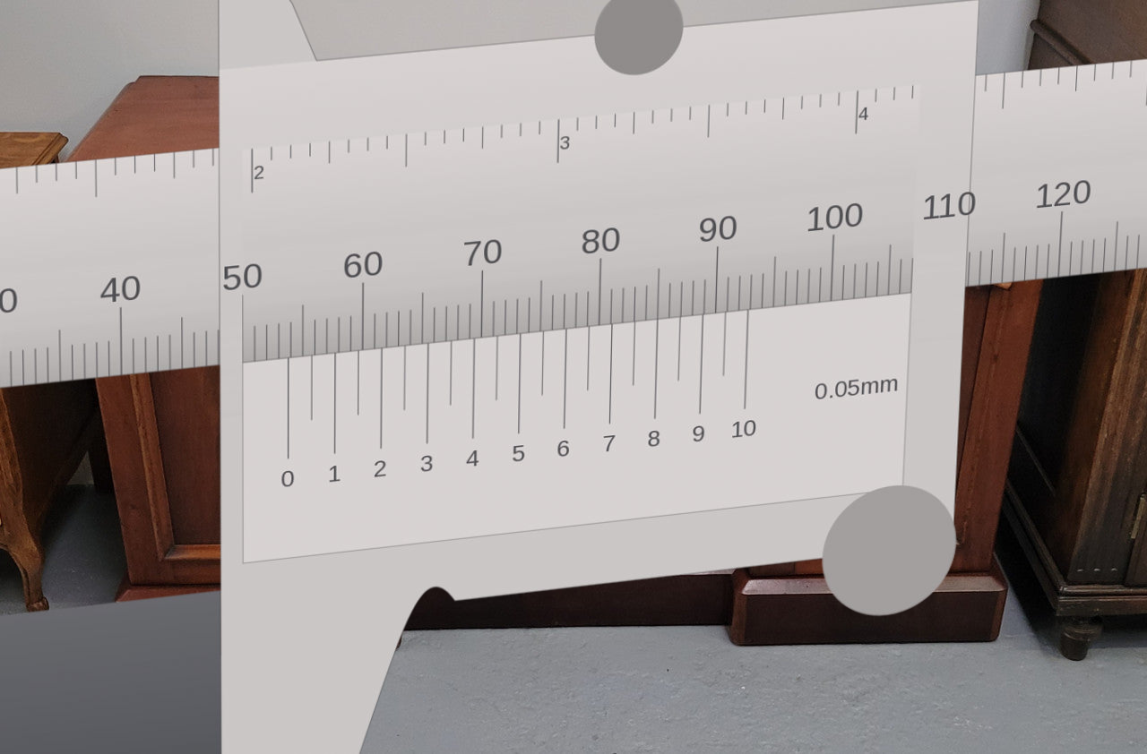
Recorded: 53.8 mm
